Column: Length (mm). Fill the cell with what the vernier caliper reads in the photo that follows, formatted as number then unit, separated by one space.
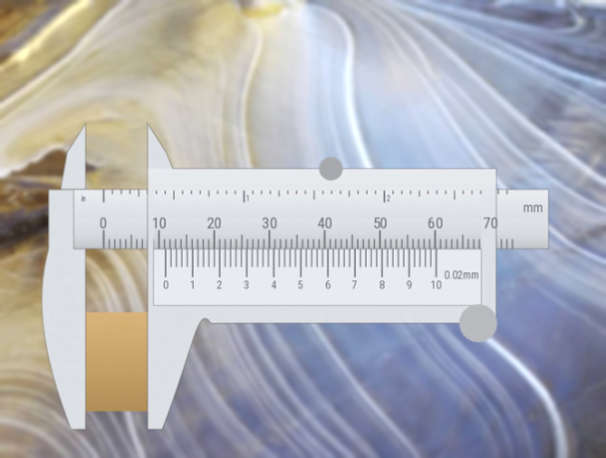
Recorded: 11.2 mm
